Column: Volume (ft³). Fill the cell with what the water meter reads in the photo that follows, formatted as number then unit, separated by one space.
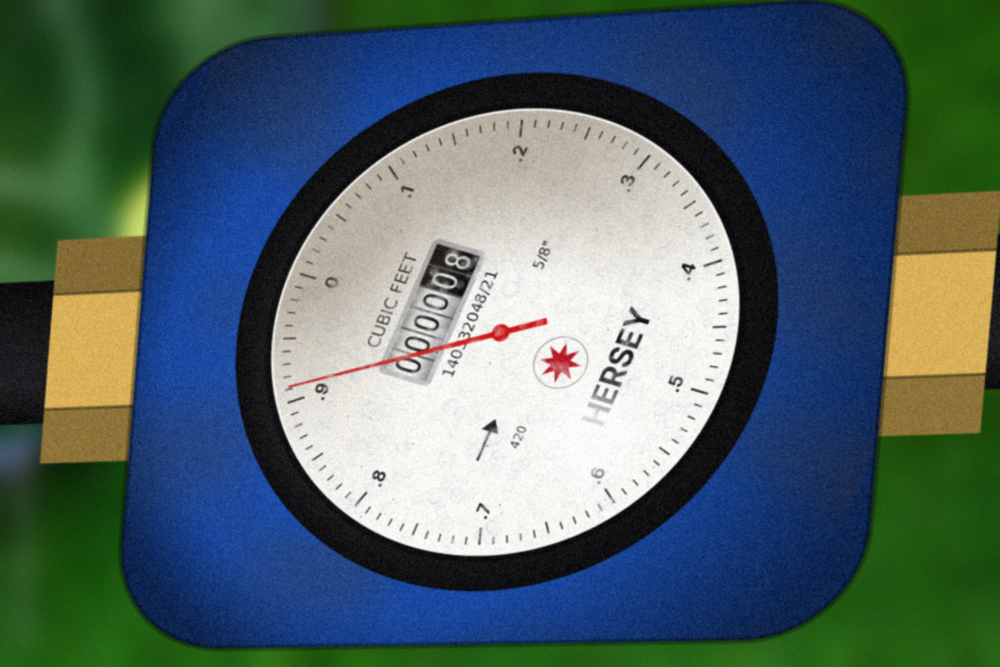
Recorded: 7.91 ft³
